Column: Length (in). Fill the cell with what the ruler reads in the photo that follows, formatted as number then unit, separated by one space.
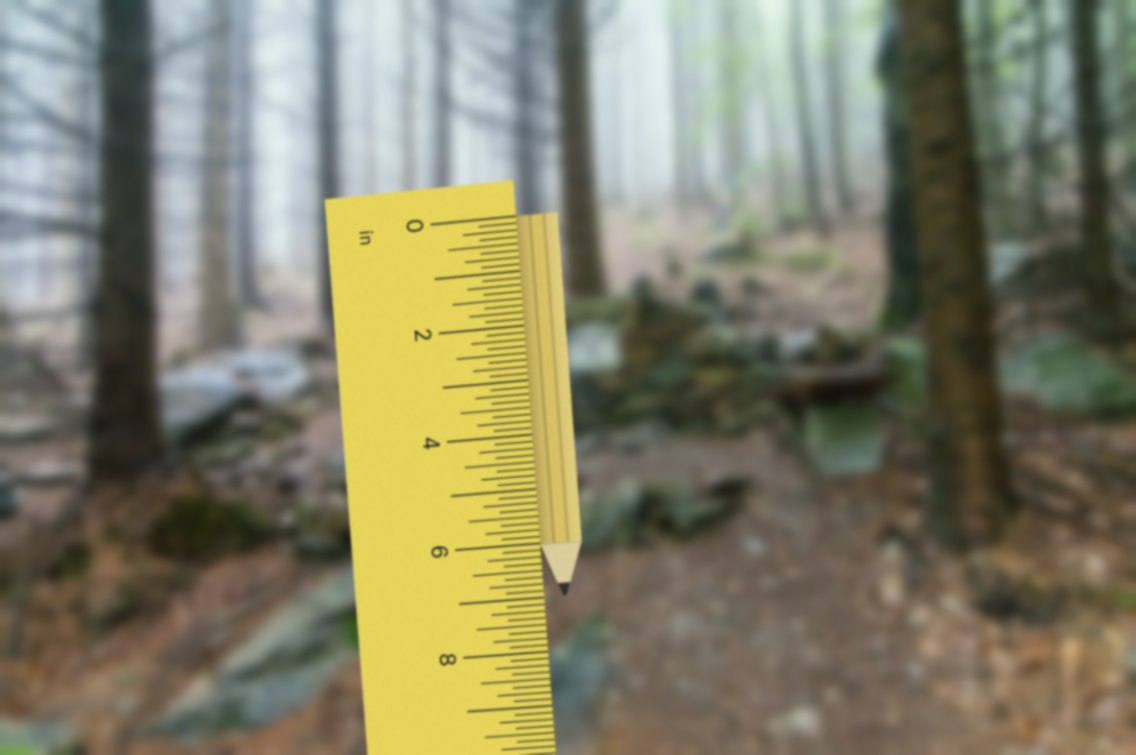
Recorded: 7 in
